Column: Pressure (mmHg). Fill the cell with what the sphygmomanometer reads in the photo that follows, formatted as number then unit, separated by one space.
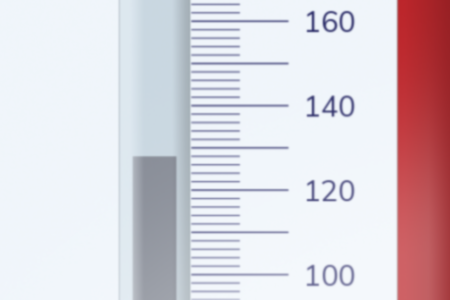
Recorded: 128 mmHg
